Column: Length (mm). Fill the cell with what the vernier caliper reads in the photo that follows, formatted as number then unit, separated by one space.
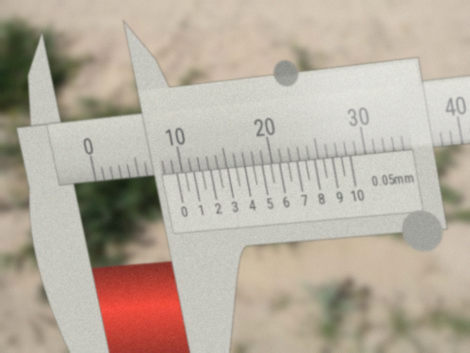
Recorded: 9.4 mm
